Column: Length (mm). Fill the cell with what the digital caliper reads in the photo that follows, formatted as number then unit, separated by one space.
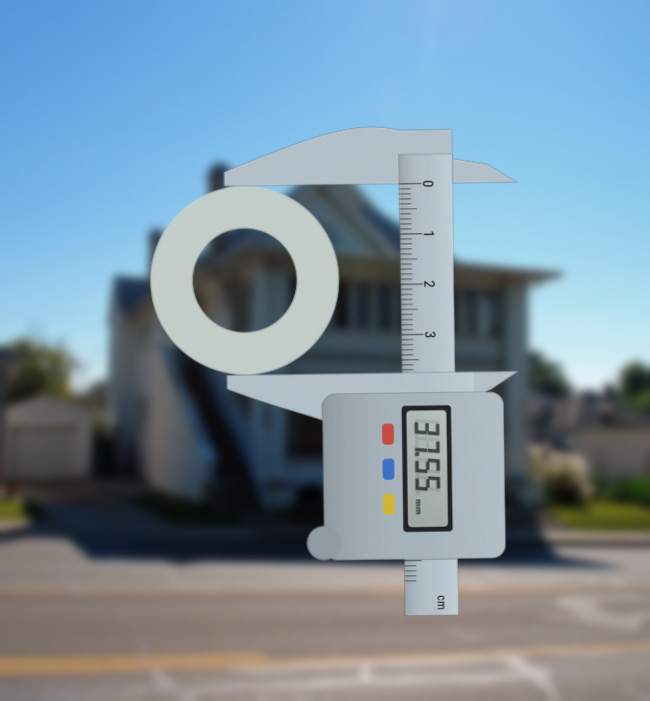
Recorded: 37.55 mm
